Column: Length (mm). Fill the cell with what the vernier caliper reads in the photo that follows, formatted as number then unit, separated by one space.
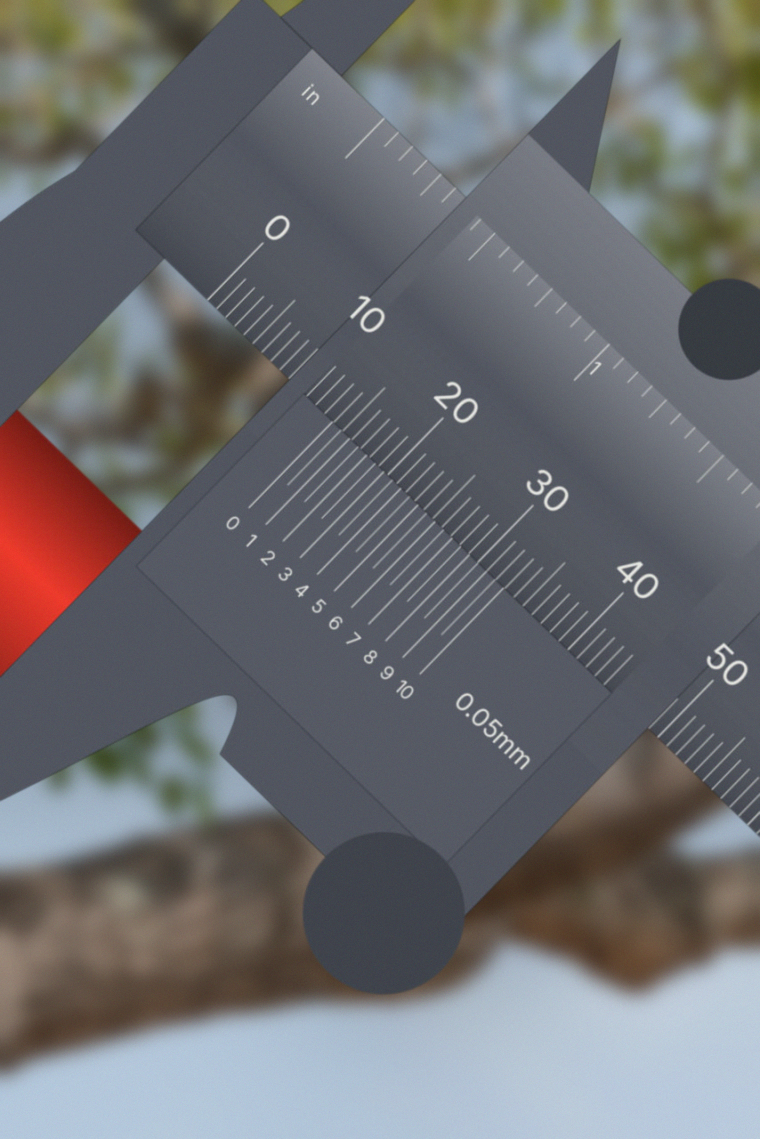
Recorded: 13.9 mm
